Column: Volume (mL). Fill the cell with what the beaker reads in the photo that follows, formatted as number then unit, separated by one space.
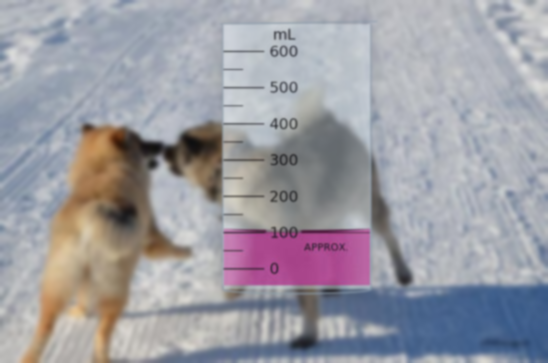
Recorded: 100 mL
